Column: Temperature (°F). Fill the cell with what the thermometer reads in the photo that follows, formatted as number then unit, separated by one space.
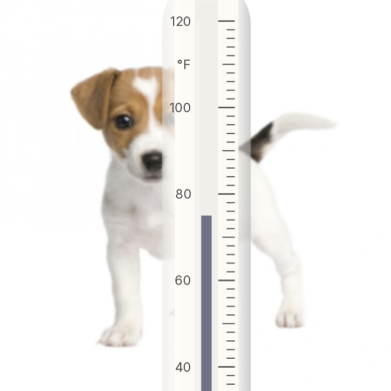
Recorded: 75 °F
